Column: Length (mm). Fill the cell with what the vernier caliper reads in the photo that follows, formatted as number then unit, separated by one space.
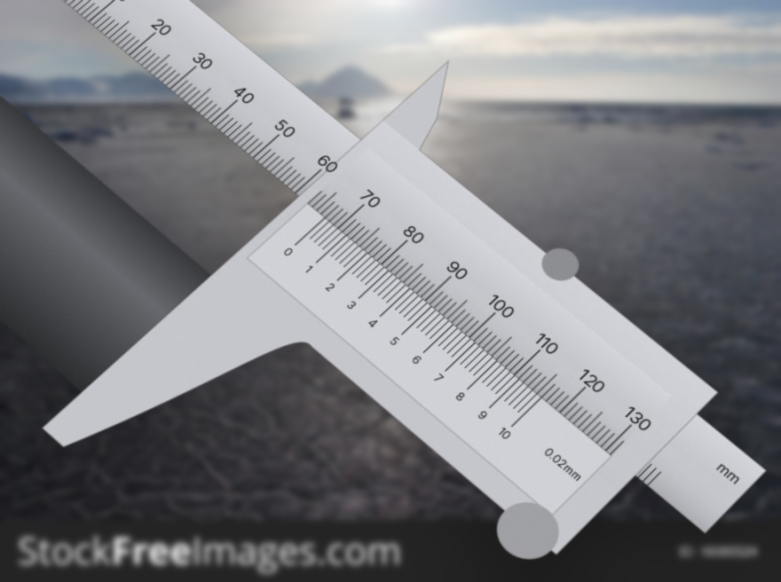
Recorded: 67.0 mm
